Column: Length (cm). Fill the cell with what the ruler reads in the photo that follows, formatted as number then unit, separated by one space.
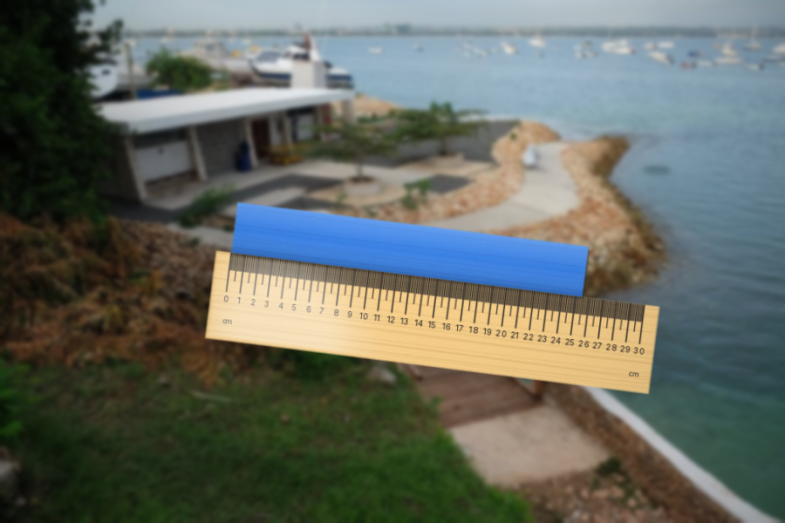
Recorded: 25.5 cm
